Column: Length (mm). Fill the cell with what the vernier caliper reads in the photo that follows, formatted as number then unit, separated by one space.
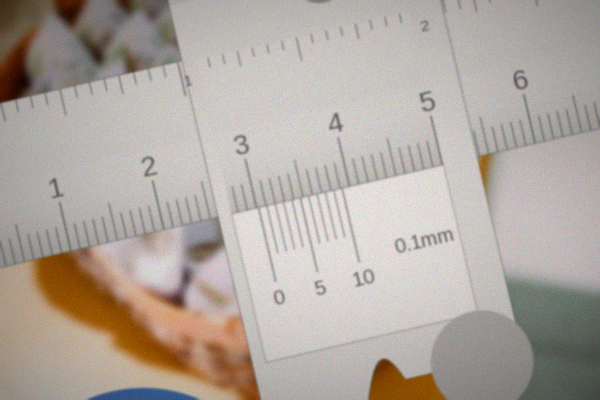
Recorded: 30.2 mm
